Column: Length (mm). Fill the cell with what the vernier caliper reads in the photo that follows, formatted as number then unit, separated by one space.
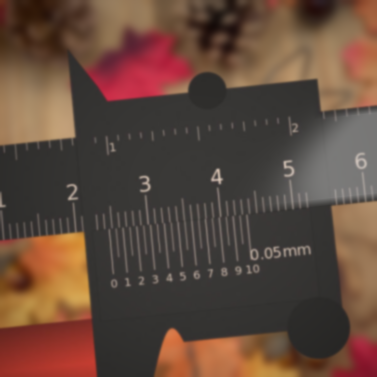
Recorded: 24.6 mm
